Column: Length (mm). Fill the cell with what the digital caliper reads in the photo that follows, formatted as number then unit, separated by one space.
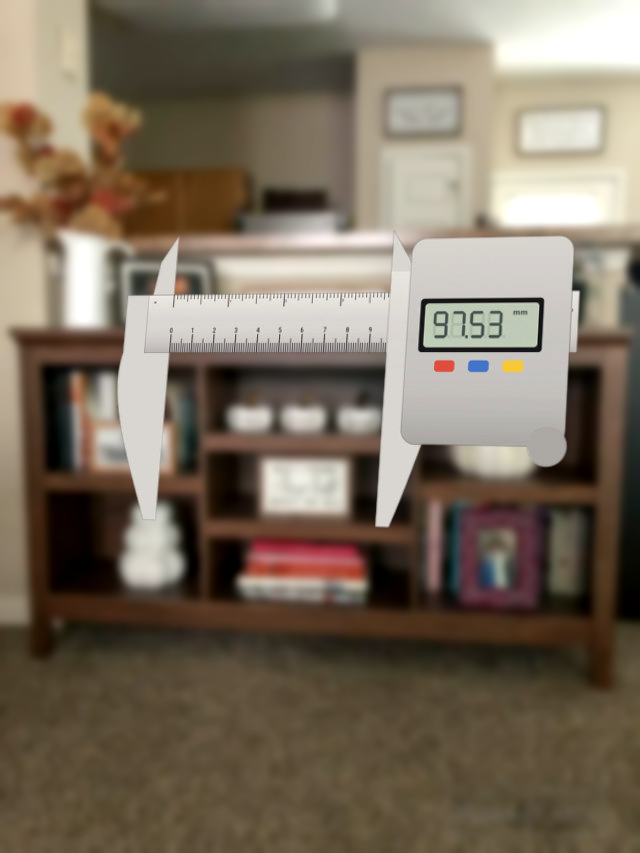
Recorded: 97.53 mm
